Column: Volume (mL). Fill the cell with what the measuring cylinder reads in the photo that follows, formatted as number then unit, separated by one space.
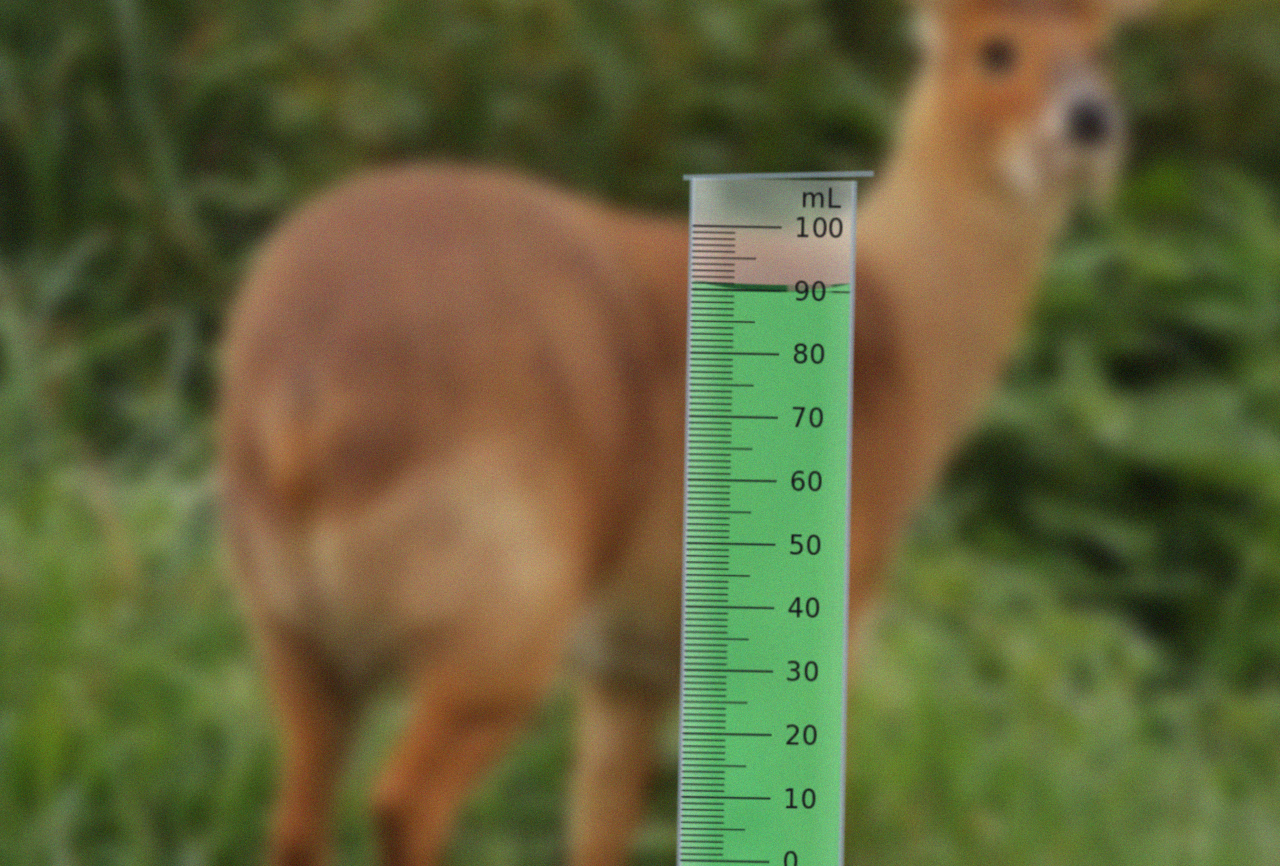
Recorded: 90 mL
